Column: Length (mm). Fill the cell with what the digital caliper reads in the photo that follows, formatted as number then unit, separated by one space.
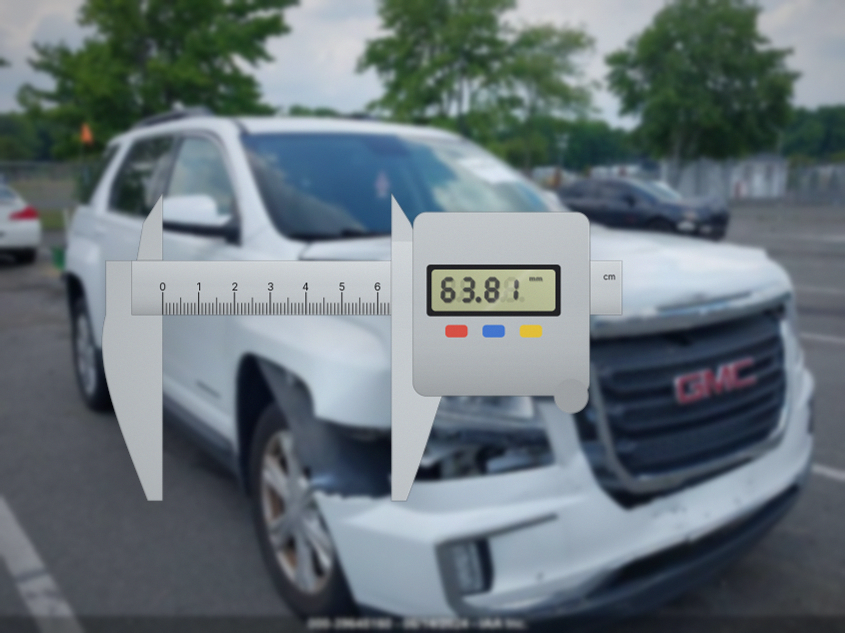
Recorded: 63.81 mm
